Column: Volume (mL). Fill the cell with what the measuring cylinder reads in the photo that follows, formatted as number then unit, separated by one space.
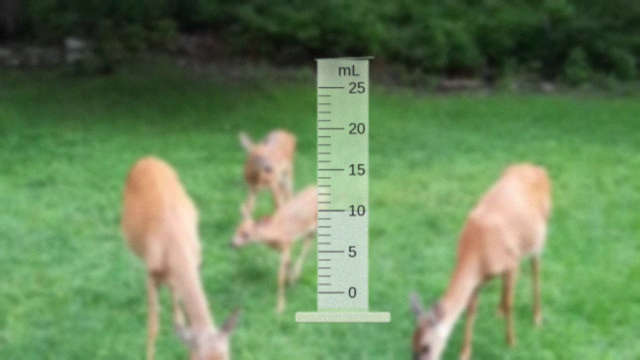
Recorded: 10 mL
